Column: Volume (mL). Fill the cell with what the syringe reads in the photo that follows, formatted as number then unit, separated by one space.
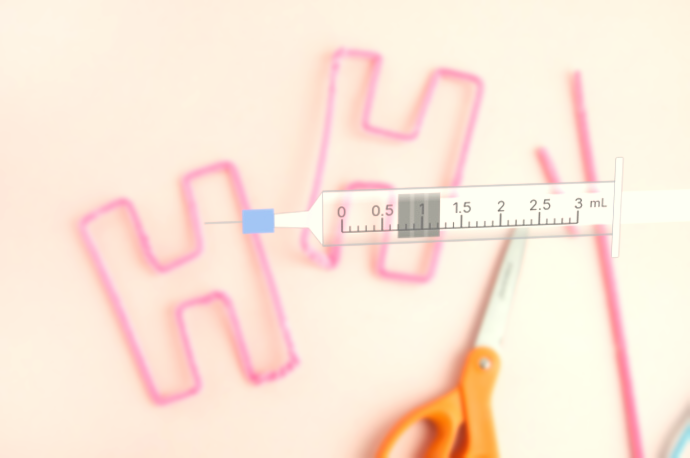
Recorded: 0.7 mL
